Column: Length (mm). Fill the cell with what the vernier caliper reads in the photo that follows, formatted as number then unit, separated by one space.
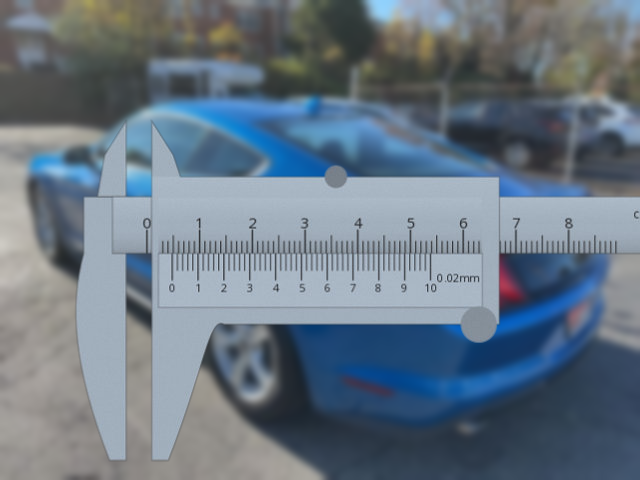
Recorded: 4.8 mm
